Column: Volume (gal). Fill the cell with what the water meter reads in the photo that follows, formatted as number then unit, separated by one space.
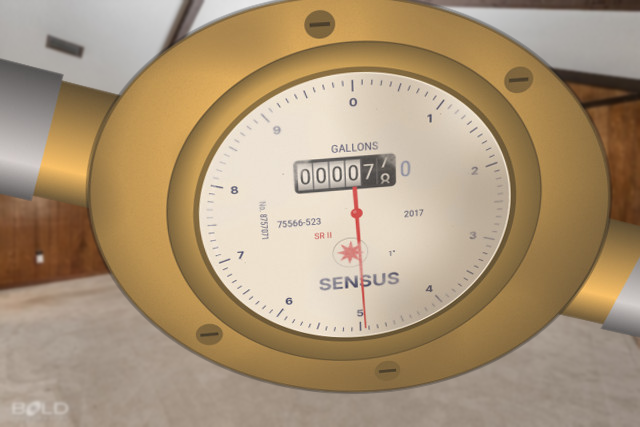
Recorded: 774.9 gal
